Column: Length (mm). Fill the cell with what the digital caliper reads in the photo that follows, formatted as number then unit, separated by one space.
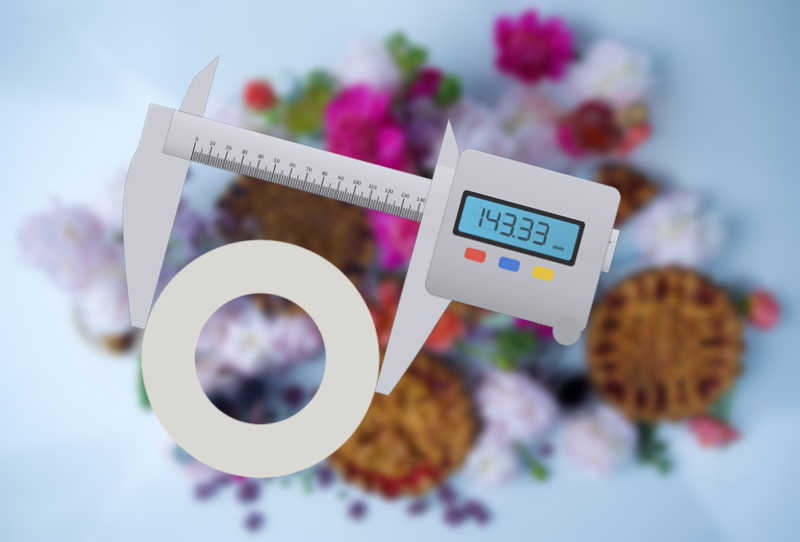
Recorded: 143.33 mm
